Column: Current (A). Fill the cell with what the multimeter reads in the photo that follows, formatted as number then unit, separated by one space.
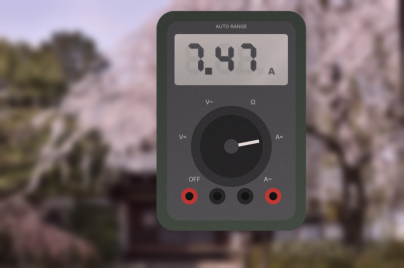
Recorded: 7.47 A
